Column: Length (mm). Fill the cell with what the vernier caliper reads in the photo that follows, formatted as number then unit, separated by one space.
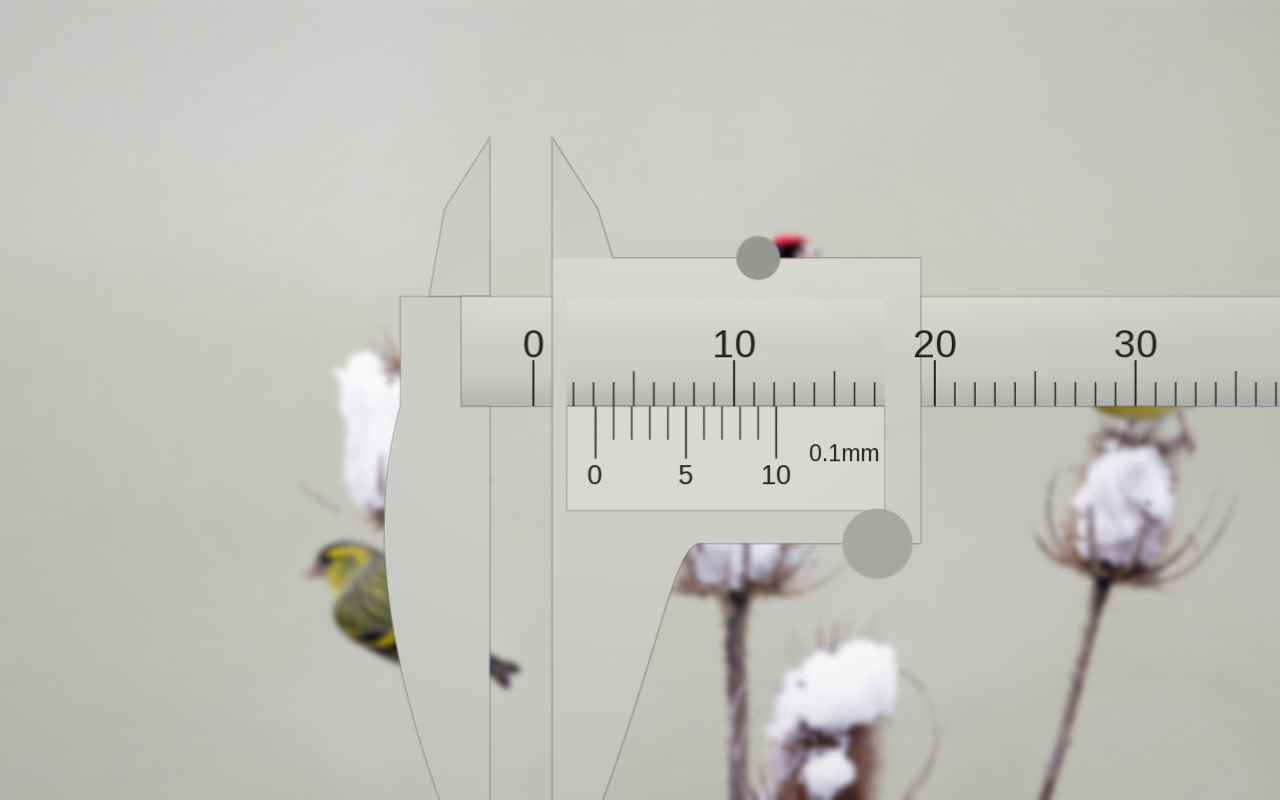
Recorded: 3.1 mm
